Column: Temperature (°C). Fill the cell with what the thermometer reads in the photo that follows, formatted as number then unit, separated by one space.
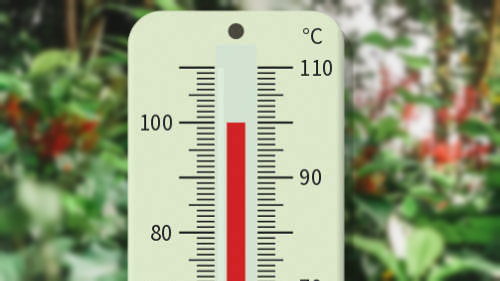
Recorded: 100 °C
